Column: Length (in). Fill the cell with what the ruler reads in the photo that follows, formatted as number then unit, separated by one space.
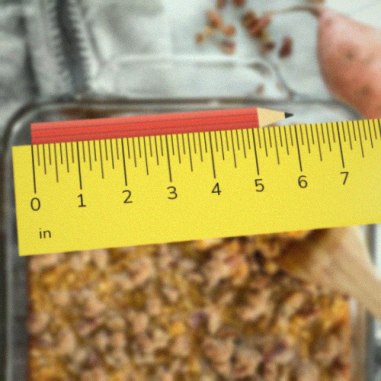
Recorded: 6 in
